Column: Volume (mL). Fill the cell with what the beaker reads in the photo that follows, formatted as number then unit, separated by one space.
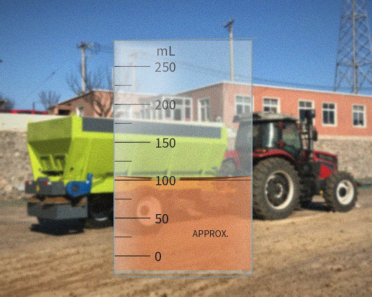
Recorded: 100 mL
